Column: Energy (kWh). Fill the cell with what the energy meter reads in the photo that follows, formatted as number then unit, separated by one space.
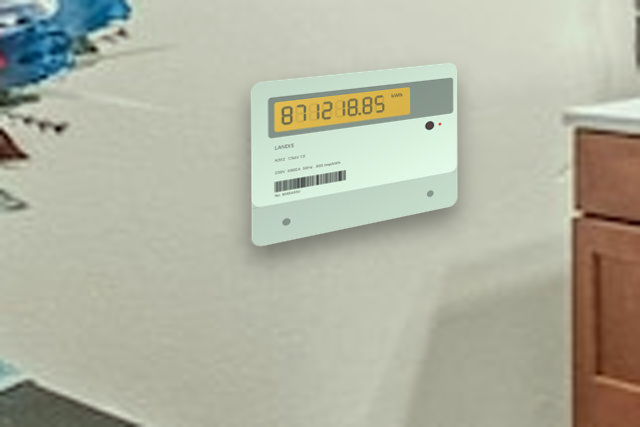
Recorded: 871218.85 kWh
